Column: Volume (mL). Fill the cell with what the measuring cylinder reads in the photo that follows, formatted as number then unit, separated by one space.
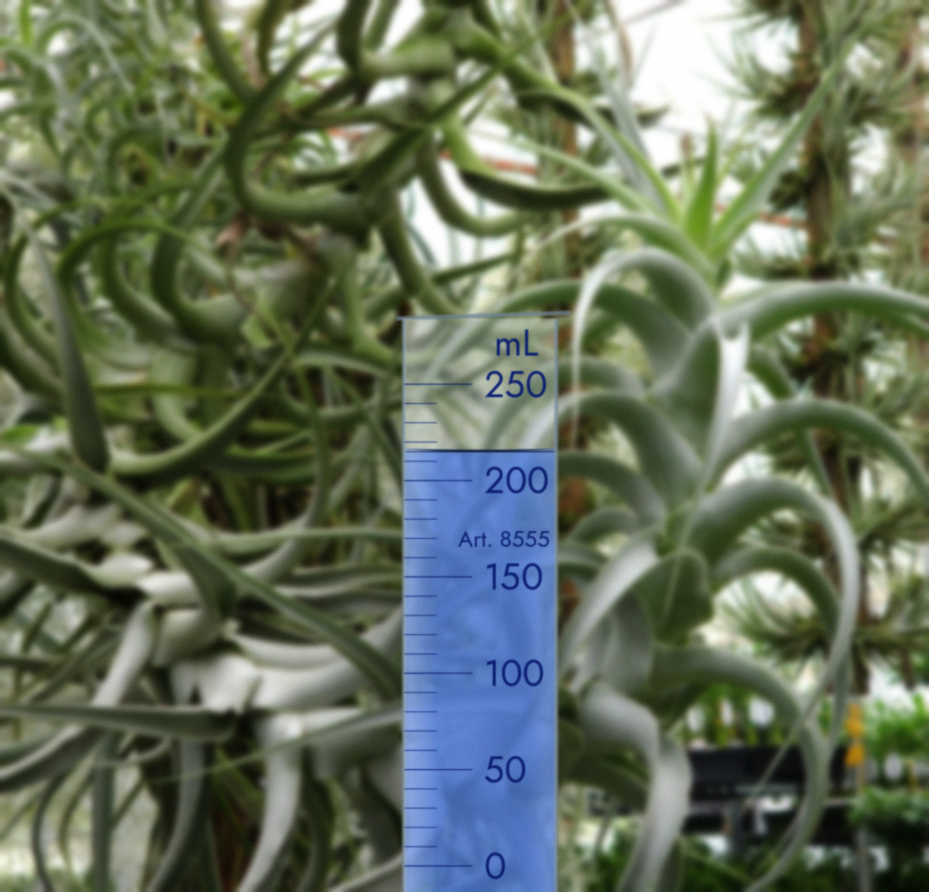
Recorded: 215 mL
